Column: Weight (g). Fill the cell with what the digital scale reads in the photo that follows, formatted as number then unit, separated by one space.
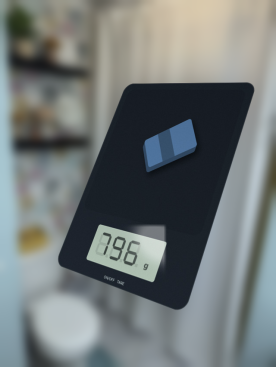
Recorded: 796 g
